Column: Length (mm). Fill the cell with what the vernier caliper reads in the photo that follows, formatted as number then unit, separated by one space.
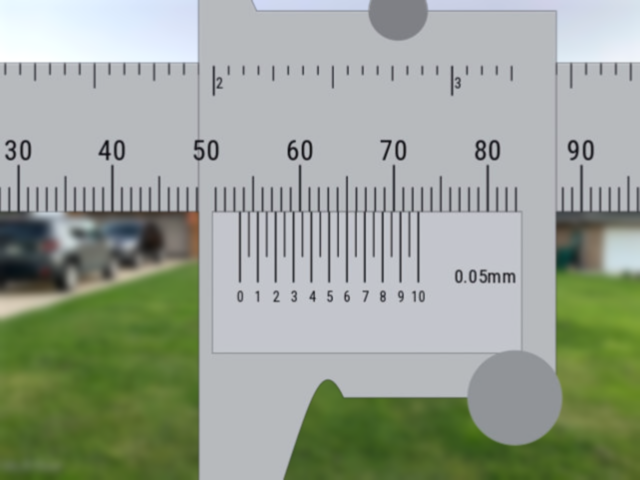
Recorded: 53.6 mm
